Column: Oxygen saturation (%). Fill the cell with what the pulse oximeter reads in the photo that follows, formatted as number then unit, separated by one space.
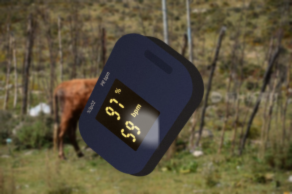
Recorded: 97 %
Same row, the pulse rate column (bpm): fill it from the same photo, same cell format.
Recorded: 59 bpm
